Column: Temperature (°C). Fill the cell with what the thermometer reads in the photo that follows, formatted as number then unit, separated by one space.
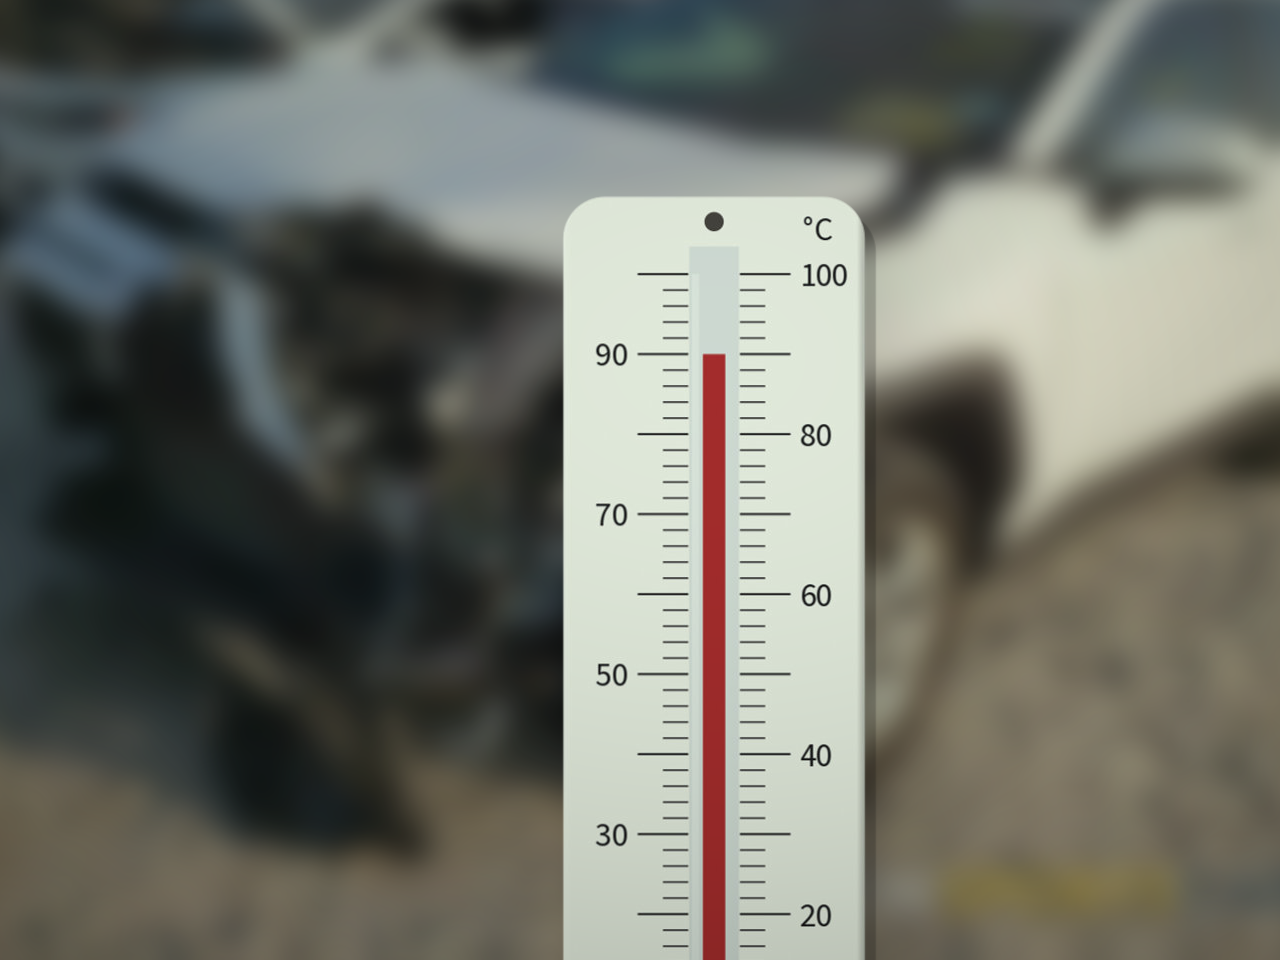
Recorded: 90 °C
